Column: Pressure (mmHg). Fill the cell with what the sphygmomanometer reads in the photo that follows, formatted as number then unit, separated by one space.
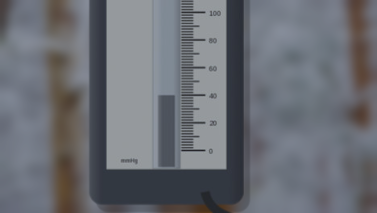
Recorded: 40 mmHg
